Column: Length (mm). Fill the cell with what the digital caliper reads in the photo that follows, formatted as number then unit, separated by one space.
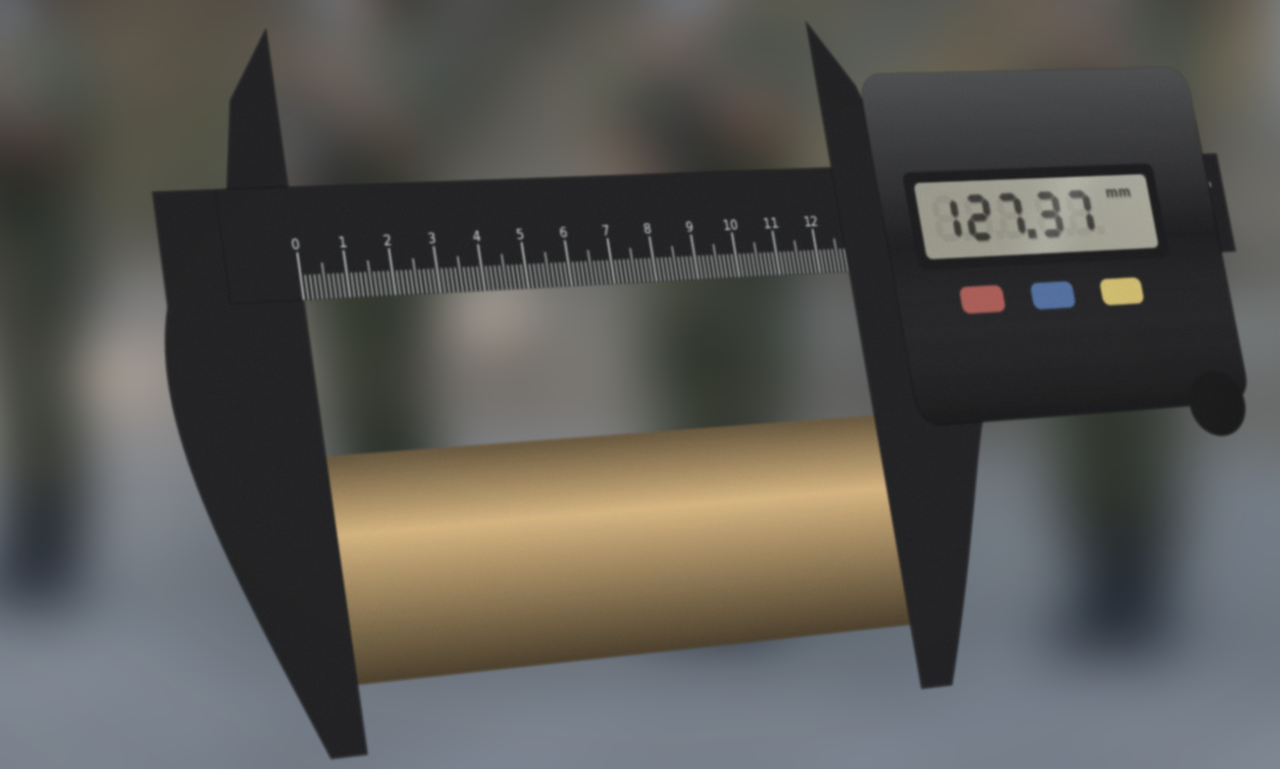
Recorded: 127.37 mm
